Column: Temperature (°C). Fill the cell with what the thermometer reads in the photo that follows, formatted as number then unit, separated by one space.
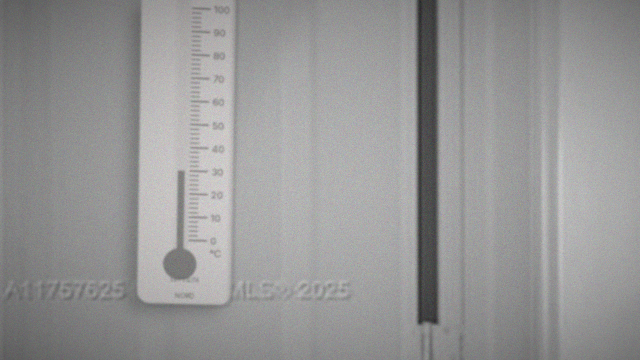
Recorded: 30 °C
